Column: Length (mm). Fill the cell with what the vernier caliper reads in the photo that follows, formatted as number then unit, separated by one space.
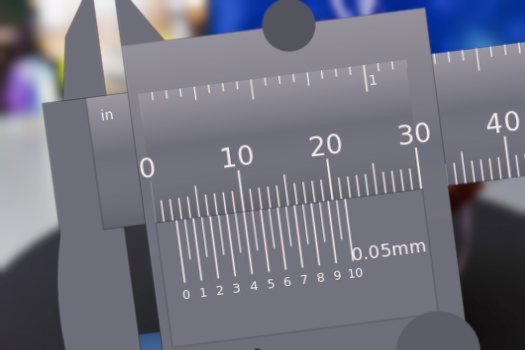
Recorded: 2.4 mm
